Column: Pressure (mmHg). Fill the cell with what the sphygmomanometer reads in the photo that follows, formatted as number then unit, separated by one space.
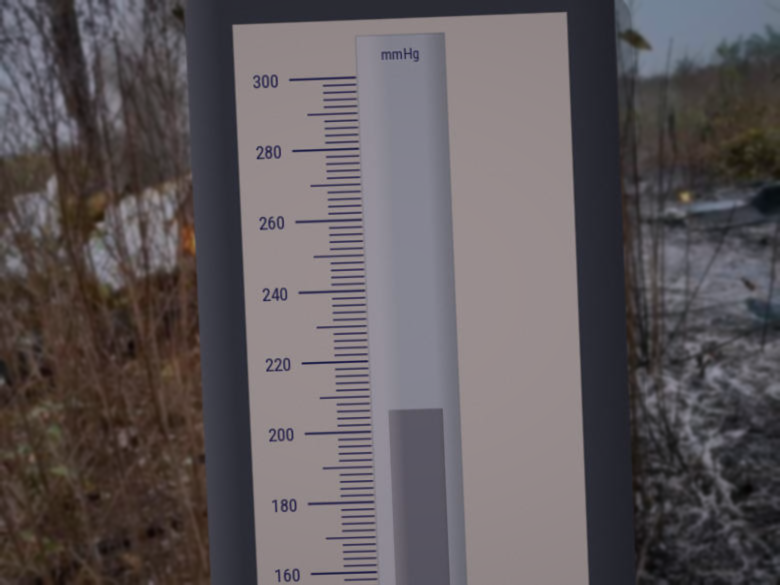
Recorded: 206 mmHg
